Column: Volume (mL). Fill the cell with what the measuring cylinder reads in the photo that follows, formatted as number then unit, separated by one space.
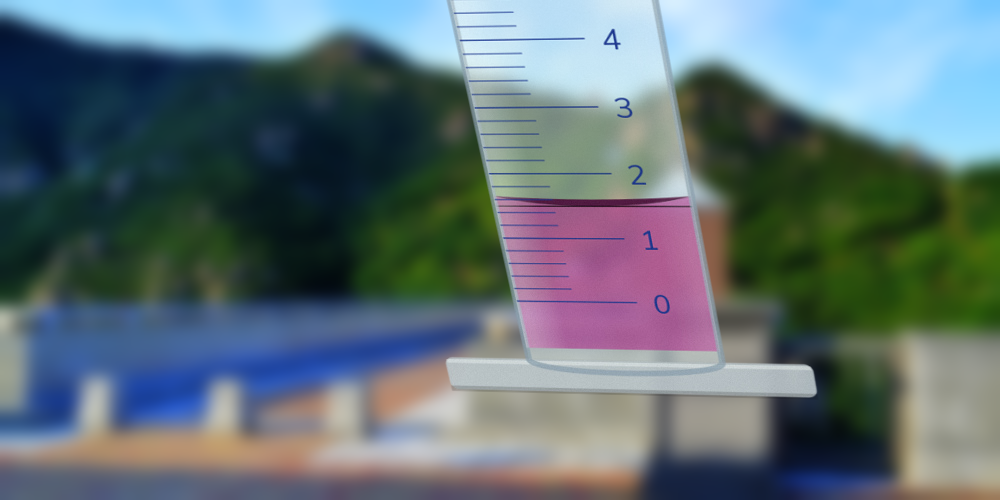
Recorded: 1.5 mL
